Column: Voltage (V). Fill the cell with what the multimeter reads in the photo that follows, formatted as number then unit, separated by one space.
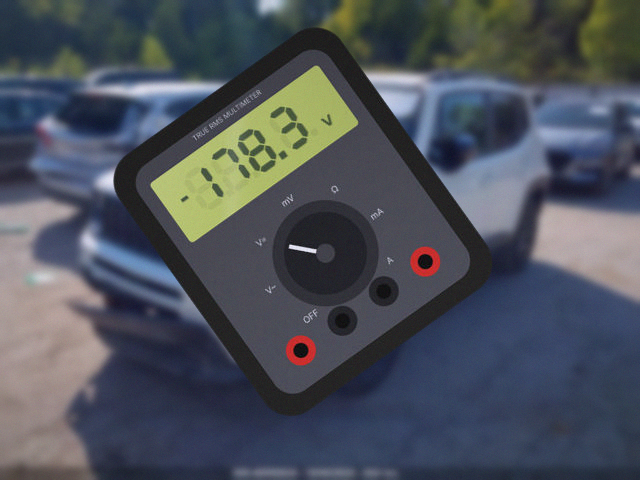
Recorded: -178.3 V
